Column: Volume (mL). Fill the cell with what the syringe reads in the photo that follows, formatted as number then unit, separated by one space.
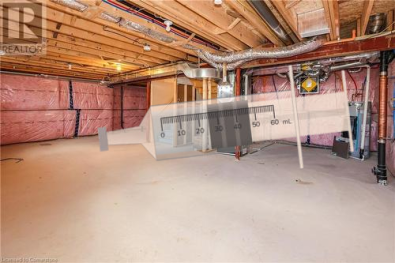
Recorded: 25 mL
